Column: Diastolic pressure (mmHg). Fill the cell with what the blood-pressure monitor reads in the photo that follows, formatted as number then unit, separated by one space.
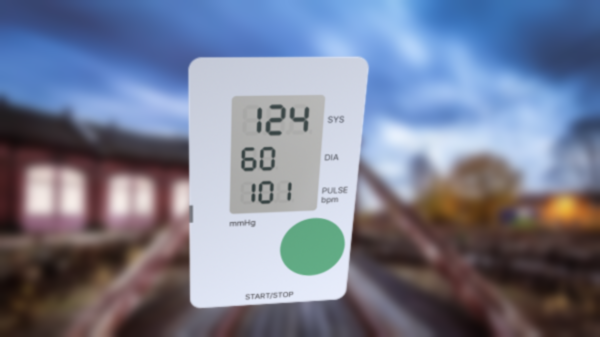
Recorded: 60 mmHg
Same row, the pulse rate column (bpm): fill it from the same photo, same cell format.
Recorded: 101 bpm
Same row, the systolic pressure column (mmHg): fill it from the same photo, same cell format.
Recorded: 124 mmHg
